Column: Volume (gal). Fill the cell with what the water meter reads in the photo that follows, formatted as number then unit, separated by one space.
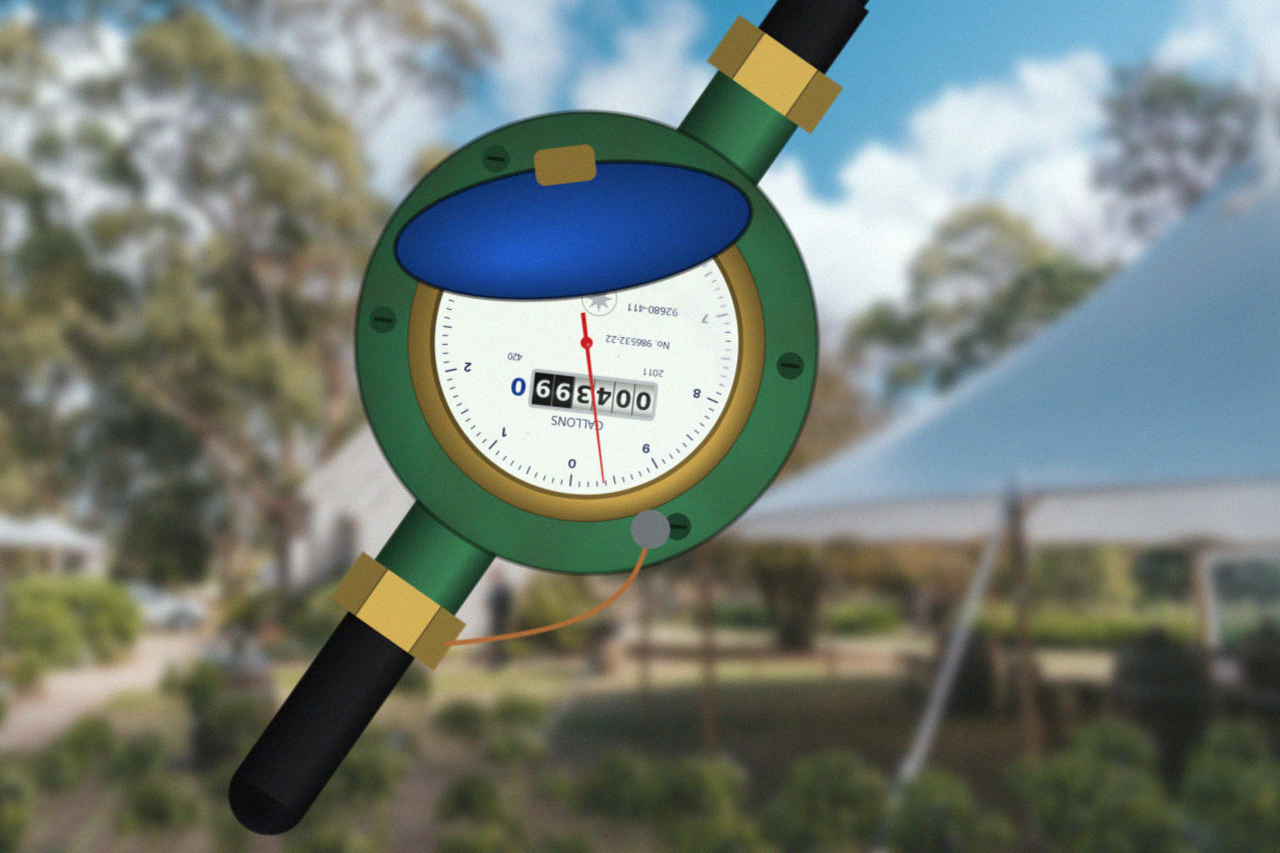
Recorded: 43989.6 gal
